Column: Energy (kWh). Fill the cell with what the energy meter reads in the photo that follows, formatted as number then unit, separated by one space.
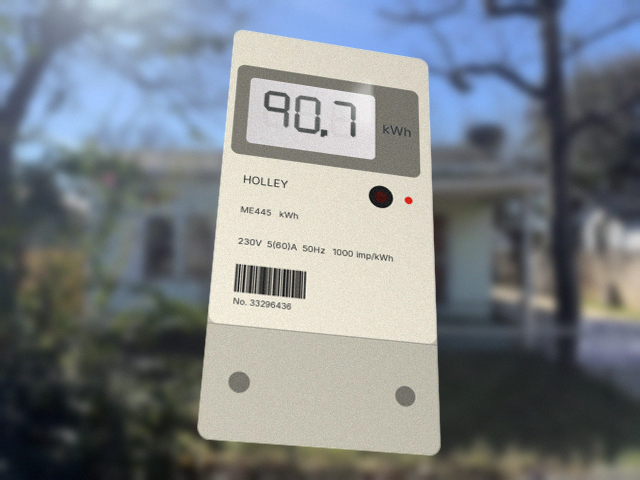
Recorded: 90.7 kWh
